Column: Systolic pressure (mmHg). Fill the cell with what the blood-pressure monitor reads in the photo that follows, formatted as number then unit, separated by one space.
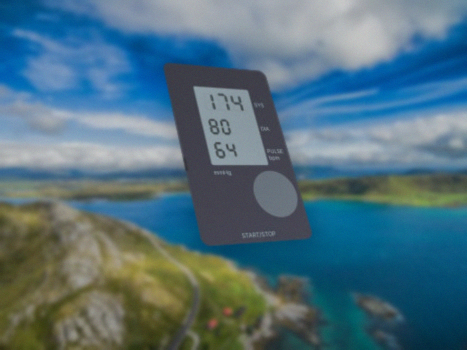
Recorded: 174 mmHg
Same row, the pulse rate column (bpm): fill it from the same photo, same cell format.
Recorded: 64 bpm
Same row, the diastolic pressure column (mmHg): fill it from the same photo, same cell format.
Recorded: 80 mmHg
